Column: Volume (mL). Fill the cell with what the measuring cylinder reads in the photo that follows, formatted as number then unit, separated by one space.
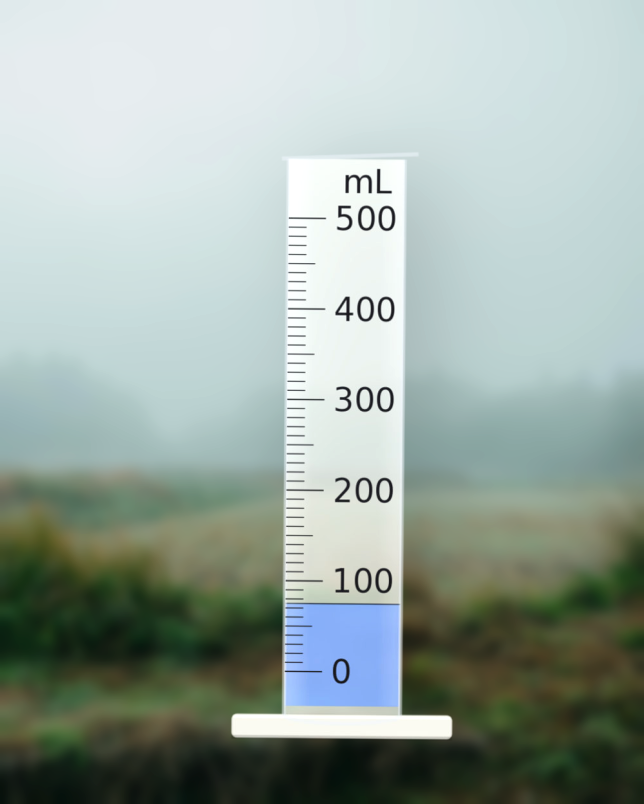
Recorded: 75 mL
